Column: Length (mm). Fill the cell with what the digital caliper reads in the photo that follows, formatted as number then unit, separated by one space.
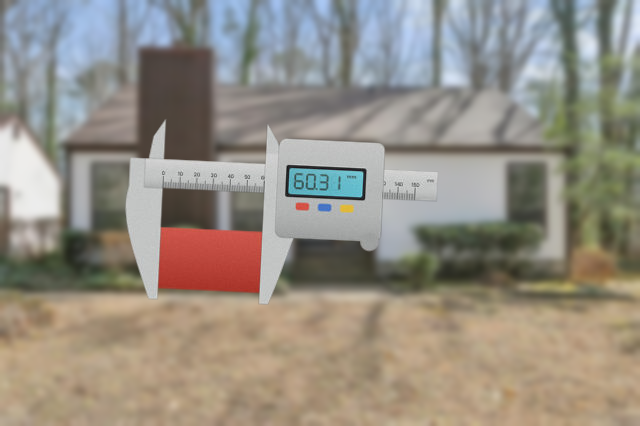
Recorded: 60.31 mm
